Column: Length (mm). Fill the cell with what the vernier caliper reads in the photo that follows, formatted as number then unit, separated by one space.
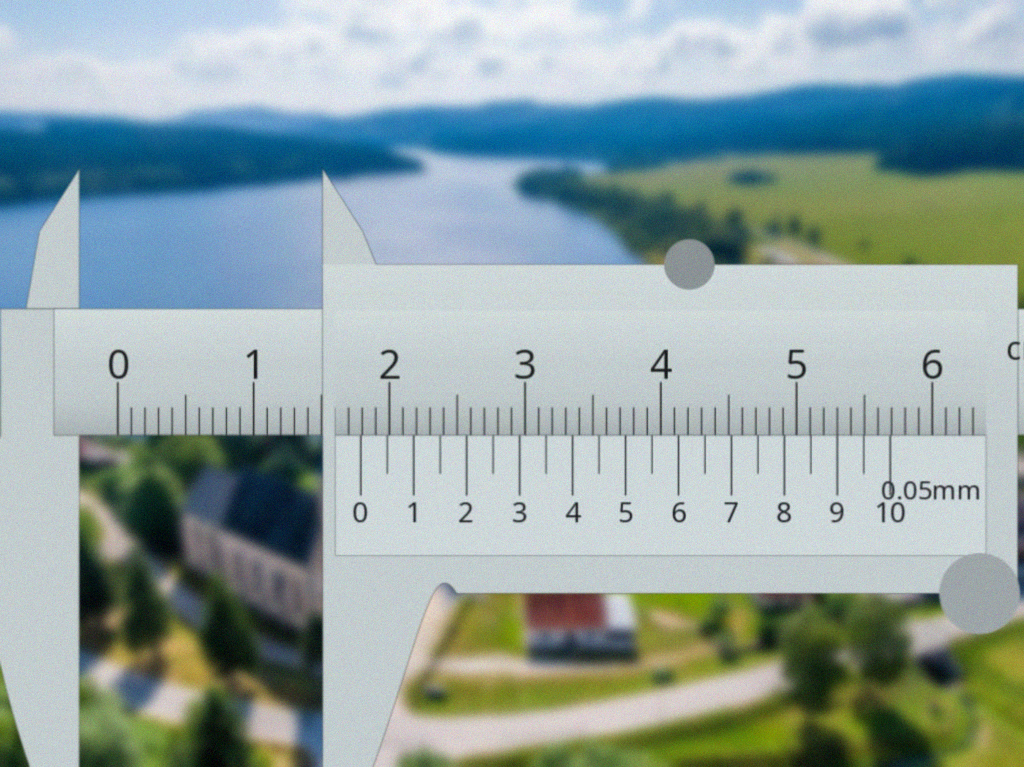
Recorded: 17.9 mm
